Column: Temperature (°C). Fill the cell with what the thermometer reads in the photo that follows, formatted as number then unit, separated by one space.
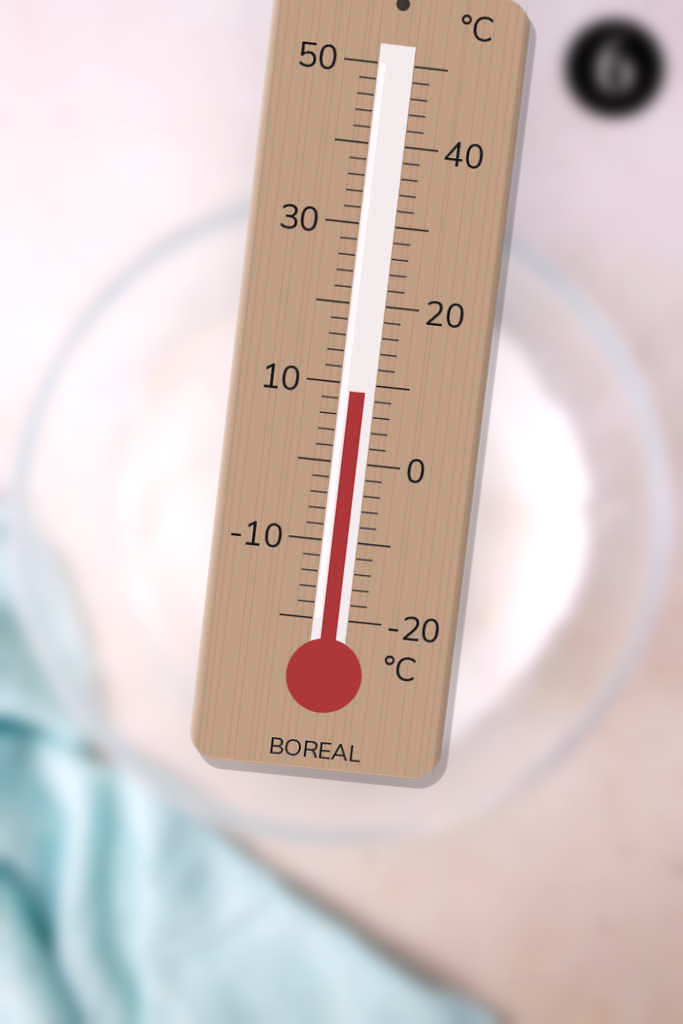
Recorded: 9 °C
